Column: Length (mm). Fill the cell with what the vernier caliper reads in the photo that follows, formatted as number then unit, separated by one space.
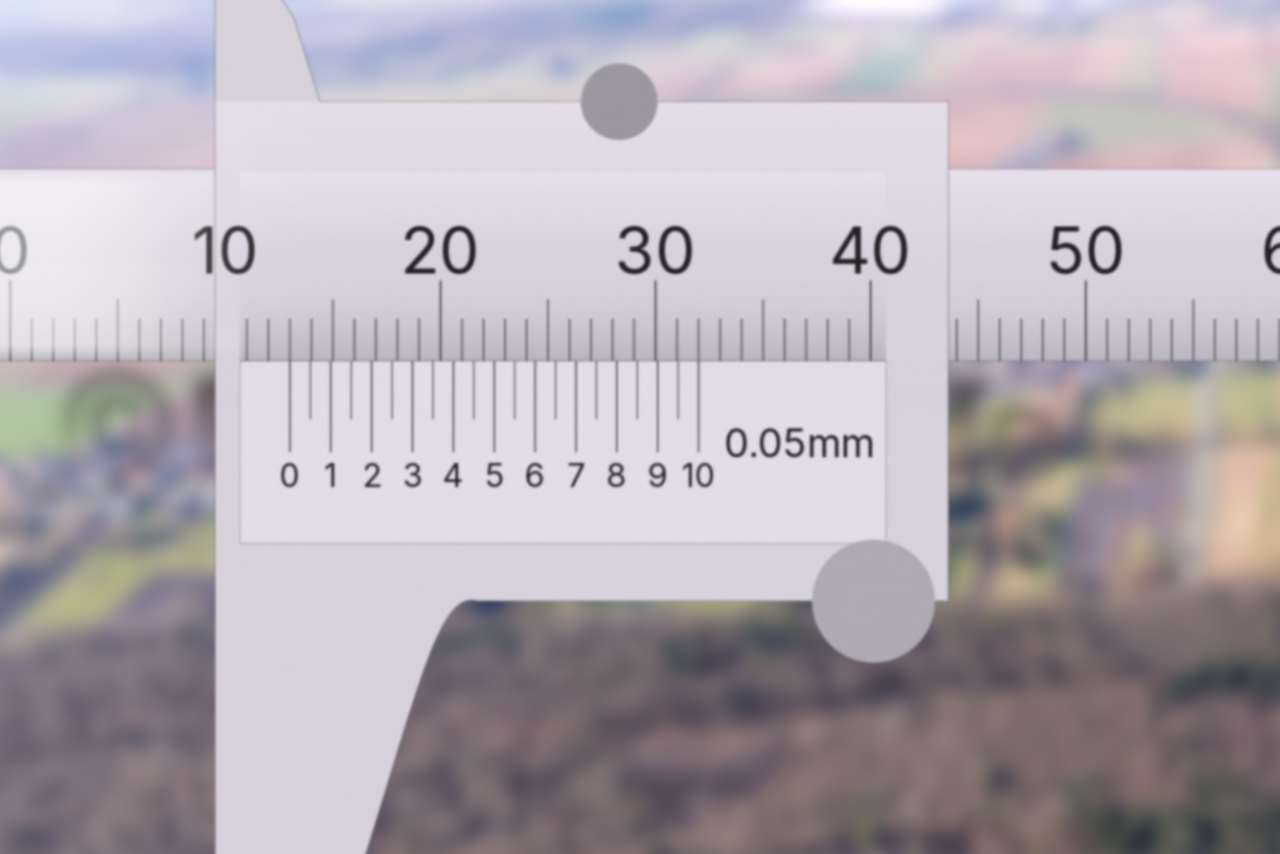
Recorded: 13.0 mm
